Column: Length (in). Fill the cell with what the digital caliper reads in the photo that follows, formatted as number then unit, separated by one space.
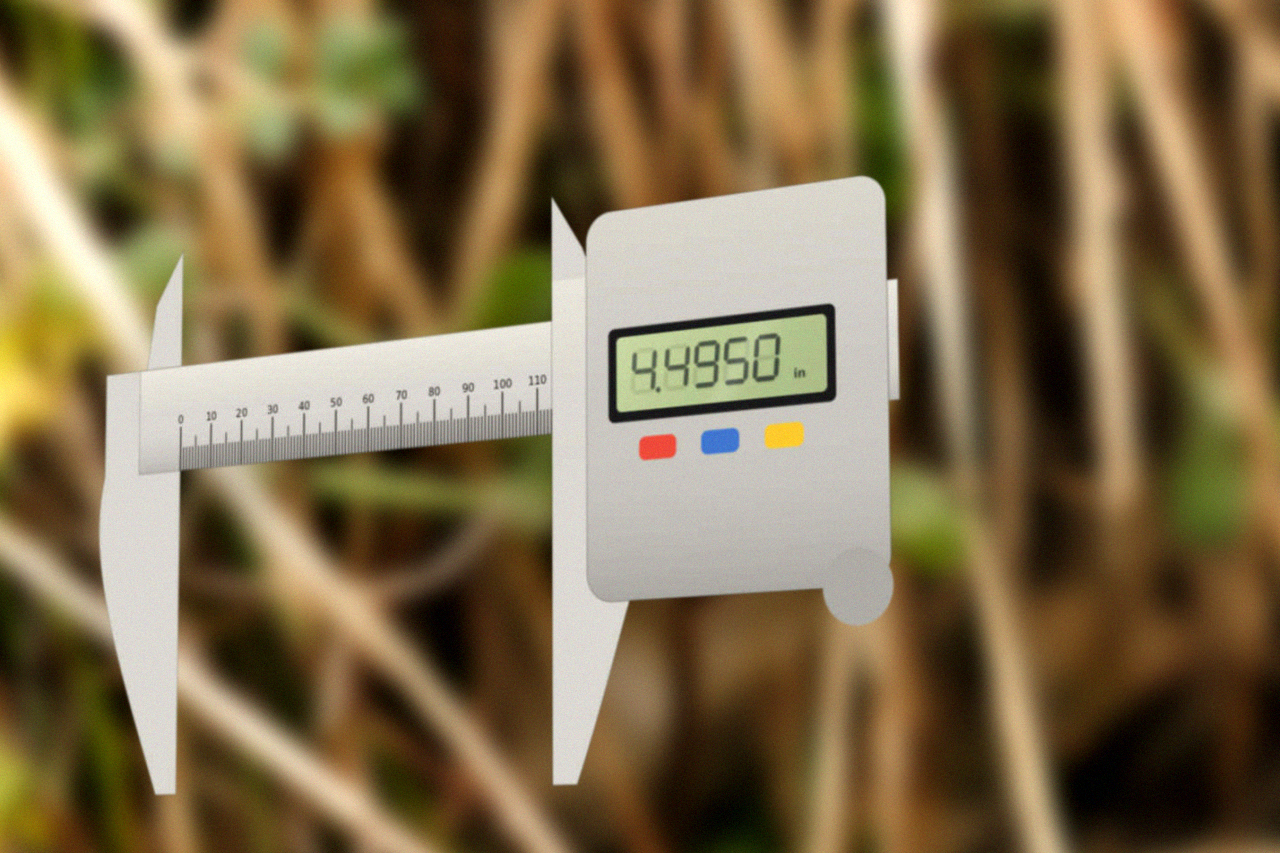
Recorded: 4.4950 in
